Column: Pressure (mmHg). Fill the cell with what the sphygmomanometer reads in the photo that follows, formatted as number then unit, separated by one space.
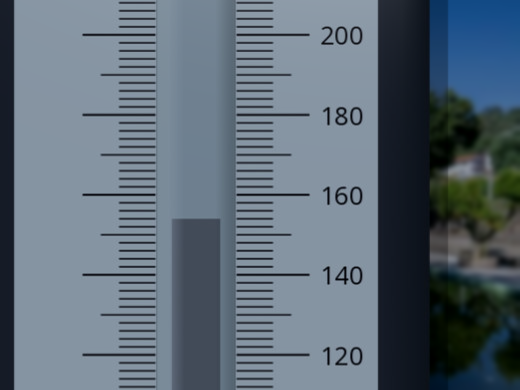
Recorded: 154 mmHg
